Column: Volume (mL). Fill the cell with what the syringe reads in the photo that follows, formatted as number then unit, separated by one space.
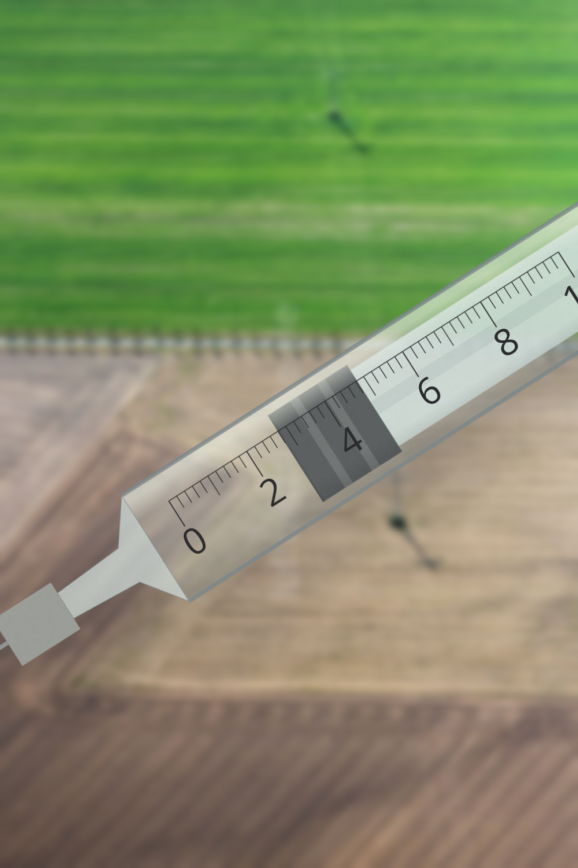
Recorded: 2.8 mL
